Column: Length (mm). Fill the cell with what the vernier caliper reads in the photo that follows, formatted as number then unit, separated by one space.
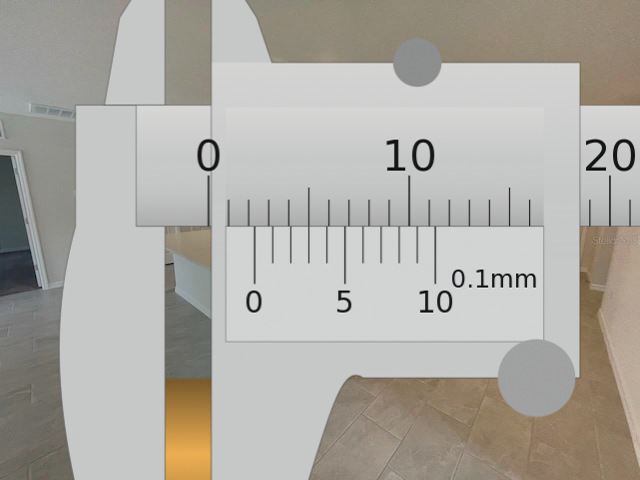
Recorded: 2.3 mm
